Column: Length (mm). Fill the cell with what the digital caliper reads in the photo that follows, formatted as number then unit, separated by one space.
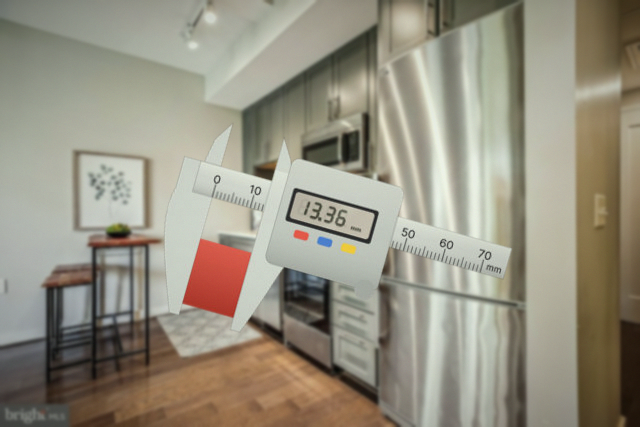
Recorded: 13.36 mm
